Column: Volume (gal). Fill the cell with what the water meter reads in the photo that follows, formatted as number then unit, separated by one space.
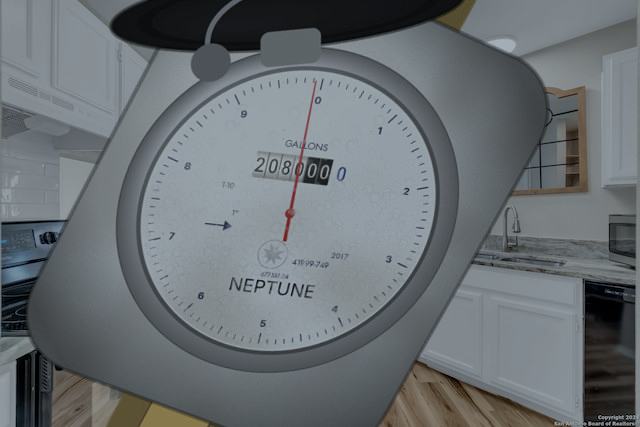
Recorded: 2079999.9 gal
